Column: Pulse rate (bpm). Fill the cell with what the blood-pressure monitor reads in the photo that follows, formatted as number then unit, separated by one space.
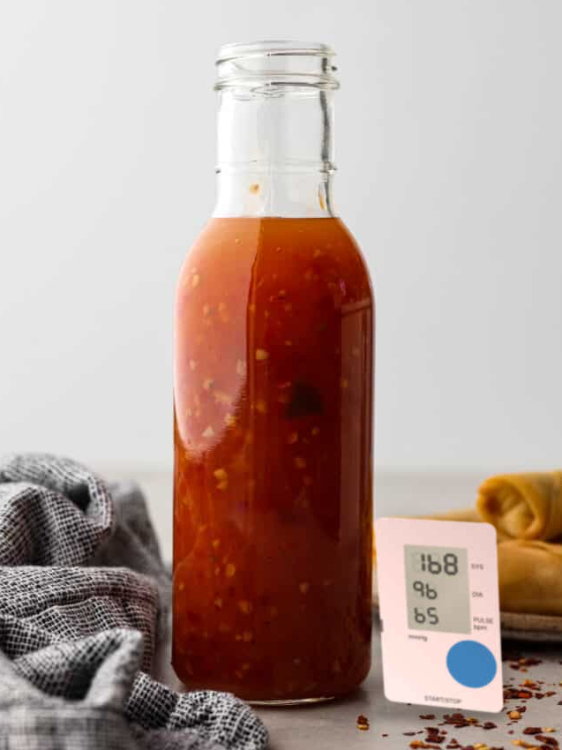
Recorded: 65 bpm
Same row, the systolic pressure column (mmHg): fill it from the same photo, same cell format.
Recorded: 168 mmHg
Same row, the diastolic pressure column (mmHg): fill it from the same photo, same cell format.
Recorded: 96 mmHg
